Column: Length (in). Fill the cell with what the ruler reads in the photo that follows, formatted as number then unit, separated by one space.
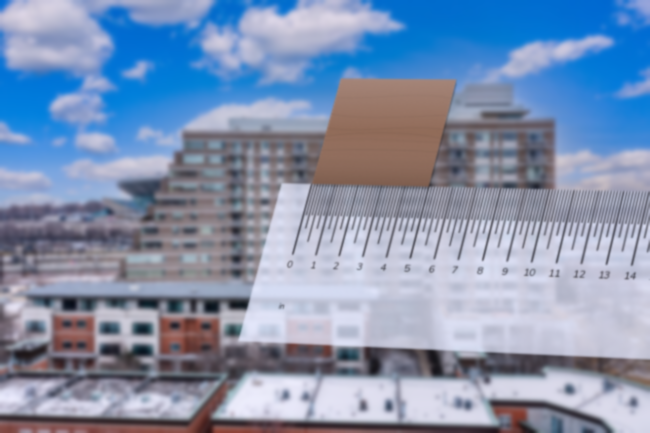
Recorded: 5 in
